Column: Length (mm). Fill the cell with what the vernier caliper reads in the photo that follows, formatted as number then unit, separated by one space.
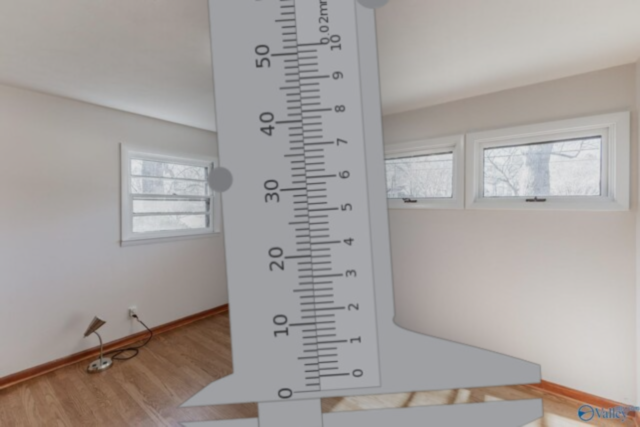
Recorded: 2.2 mm
